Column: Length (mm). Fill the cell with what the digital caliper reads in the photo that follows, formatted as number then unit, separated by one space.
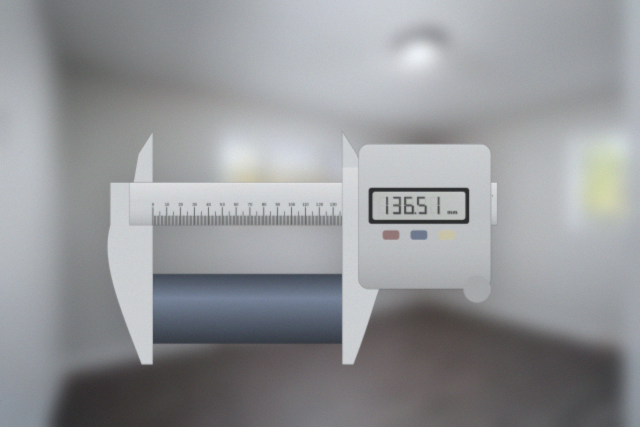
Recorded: 136.51 mm
